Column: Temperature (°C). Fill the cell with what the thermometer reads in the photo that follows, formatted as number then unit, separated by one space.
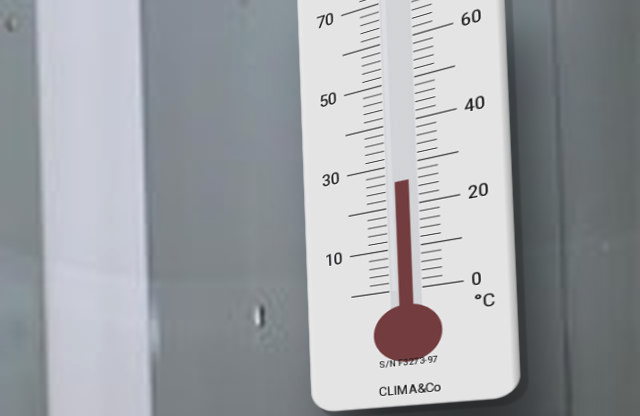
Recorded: 26 °C
